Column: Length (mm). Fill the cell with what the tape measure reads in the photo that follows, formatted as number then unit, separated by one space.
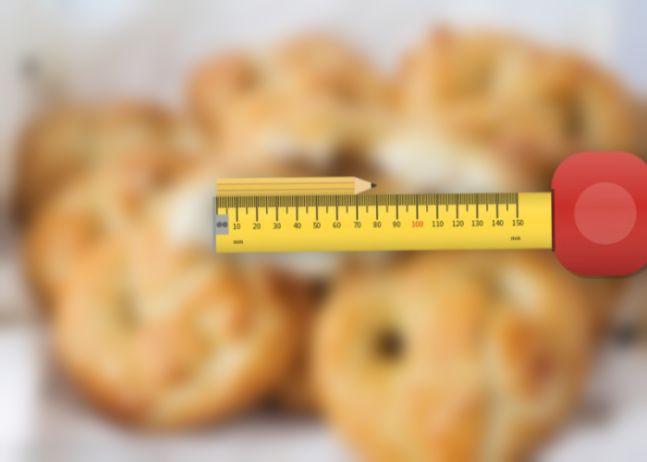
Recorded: 80 mm
